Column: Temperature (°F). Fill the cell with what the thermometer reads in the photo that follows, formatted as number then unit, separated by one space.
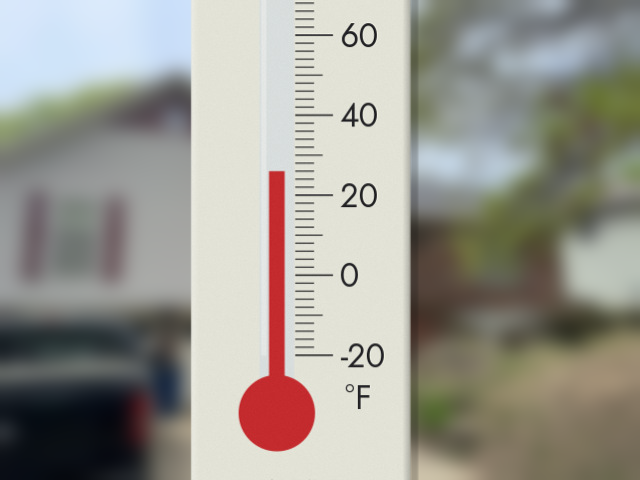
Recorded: 26 °F
